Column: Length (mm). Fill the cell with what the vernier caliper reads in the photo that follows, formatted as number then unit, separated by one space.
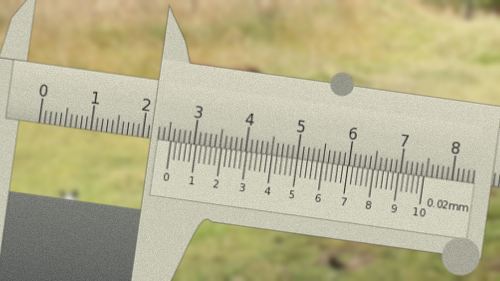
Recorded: 25.5 mm
